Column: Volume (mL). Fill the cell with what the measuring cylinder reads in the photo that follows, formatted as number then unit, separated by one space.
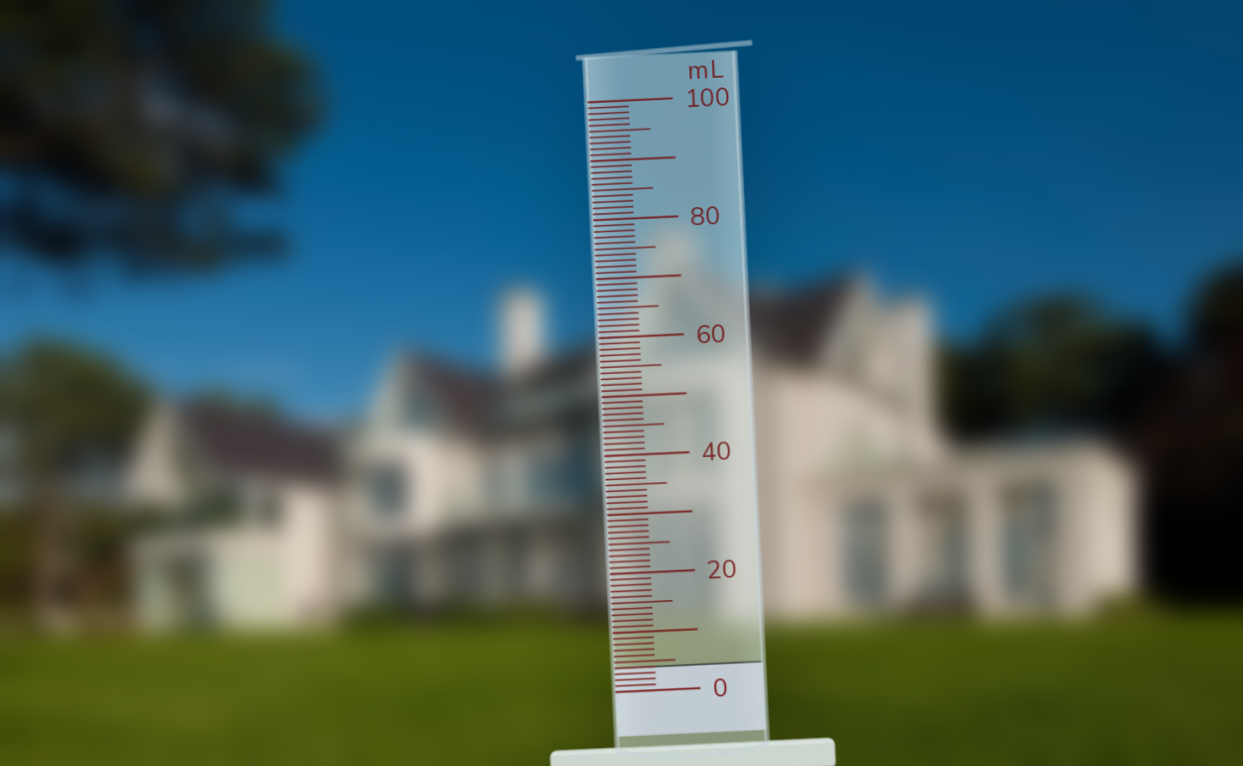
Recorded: 4 mL
